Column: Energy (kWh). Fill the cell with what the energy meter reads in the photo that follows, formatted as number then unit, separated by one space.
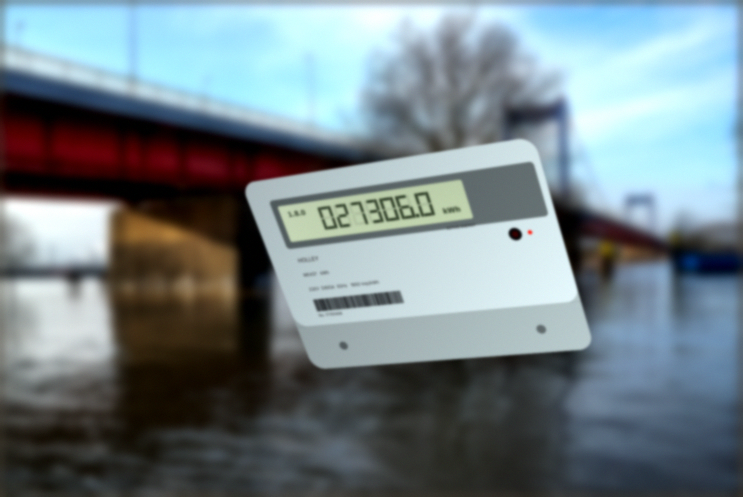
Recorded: 27306.0 kWh
